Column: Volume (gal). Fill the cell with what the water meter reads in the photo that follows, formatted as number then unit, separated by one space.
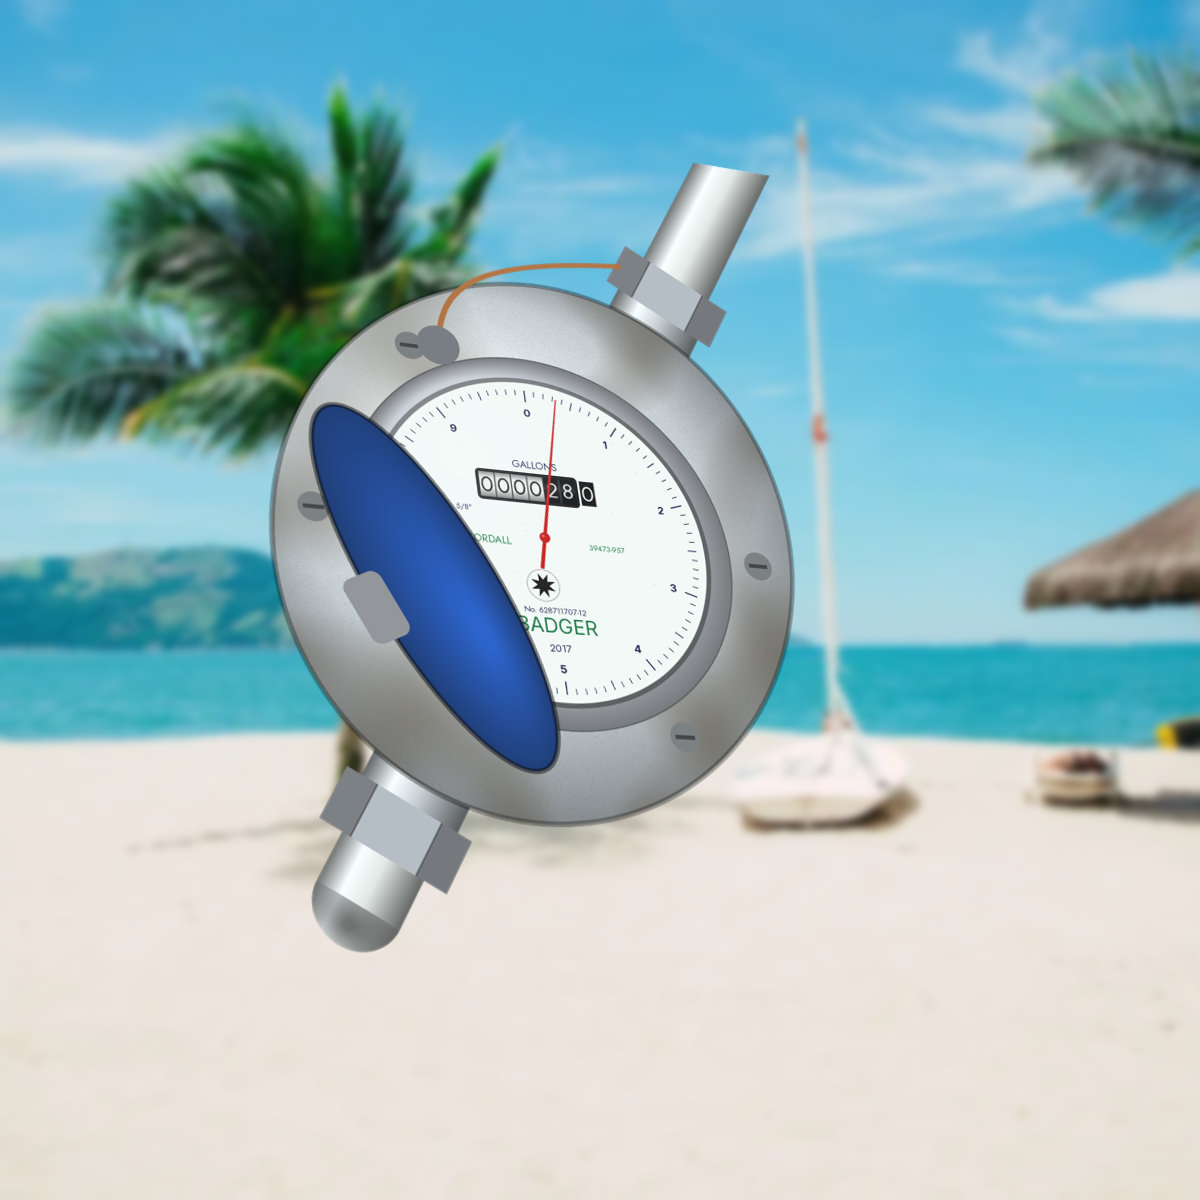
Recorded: 280.3 gal
